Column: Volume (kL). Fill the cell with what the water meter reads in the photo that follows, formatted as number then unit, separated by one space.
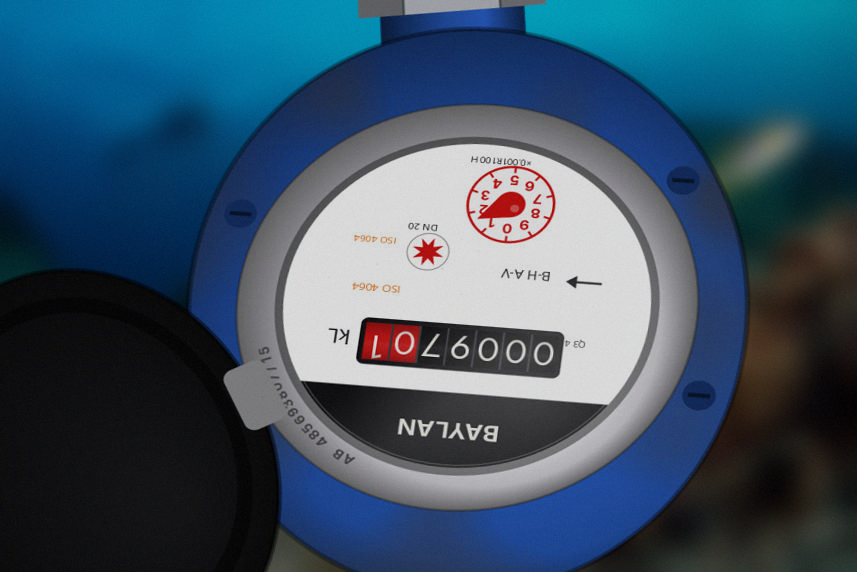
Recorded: 97.011 kL
